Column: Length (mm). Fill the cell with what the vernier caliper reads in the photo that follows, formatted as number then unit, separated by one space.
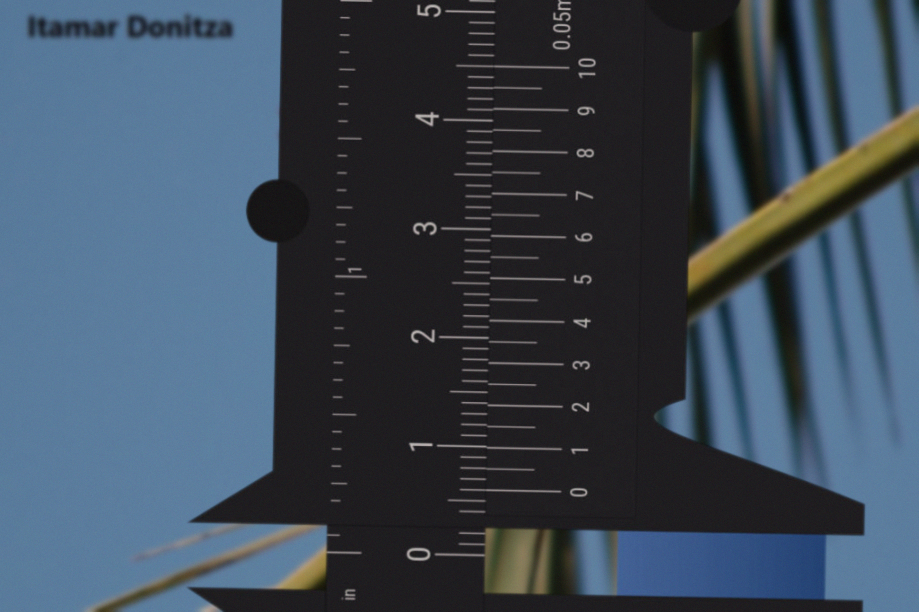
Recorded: 6.0 mm
